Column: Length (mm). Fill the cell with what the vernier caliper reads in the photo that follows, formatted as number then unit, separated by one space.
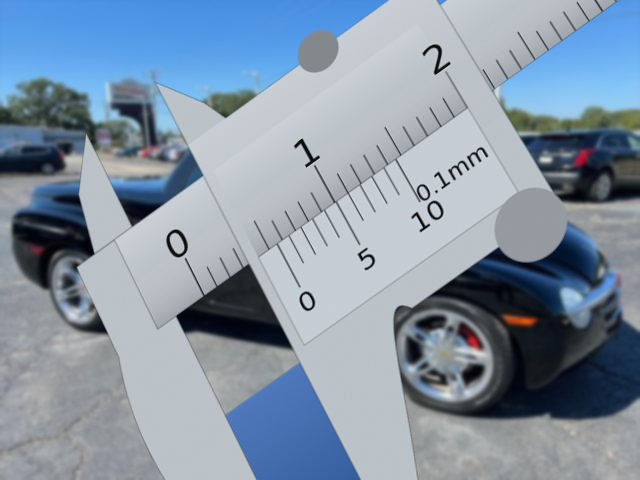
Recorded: 5.6 mm
